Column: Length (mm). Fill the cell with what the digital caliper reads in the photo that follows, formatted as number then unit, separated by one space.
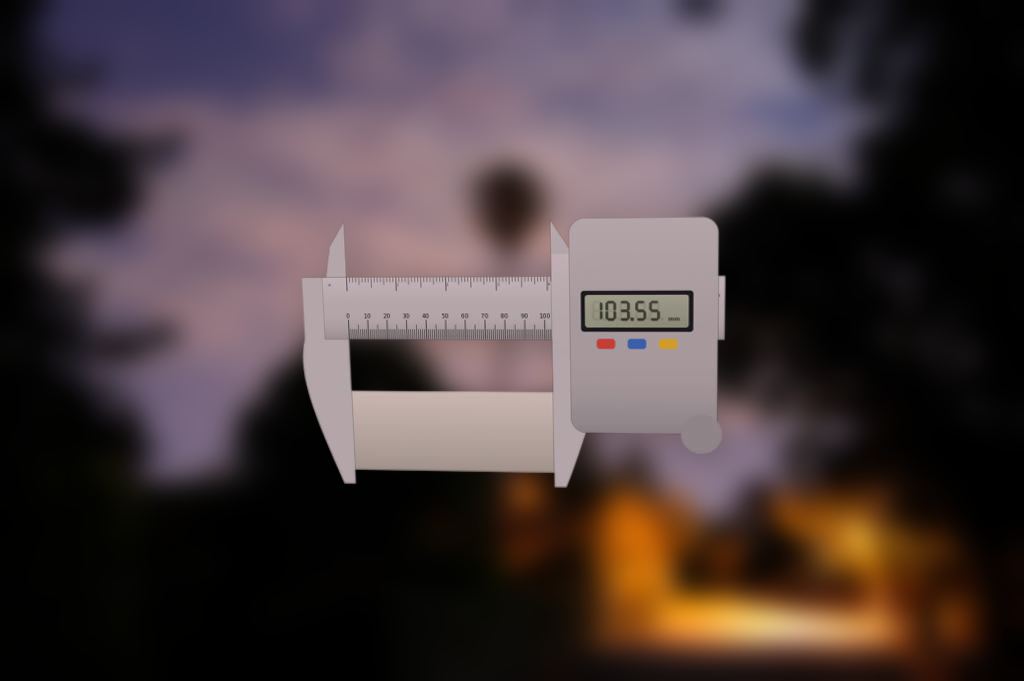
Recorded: 103.55 mm
